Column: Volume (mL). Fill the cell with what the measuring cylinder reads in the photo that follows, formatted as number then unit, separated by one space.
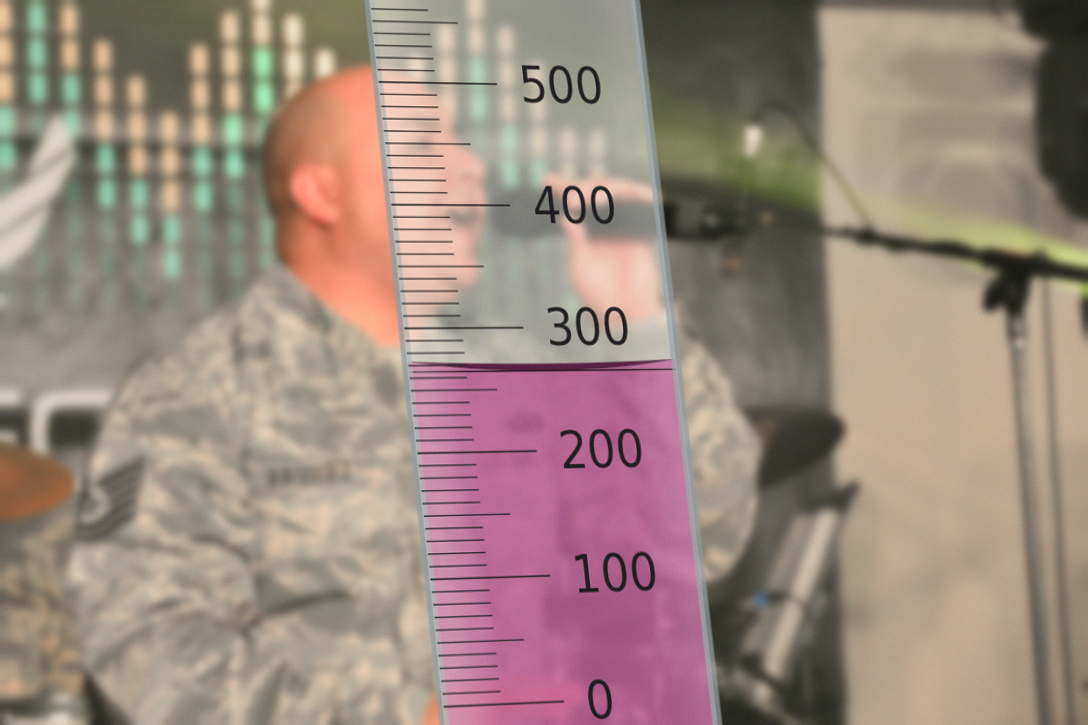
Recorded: 265 mL
